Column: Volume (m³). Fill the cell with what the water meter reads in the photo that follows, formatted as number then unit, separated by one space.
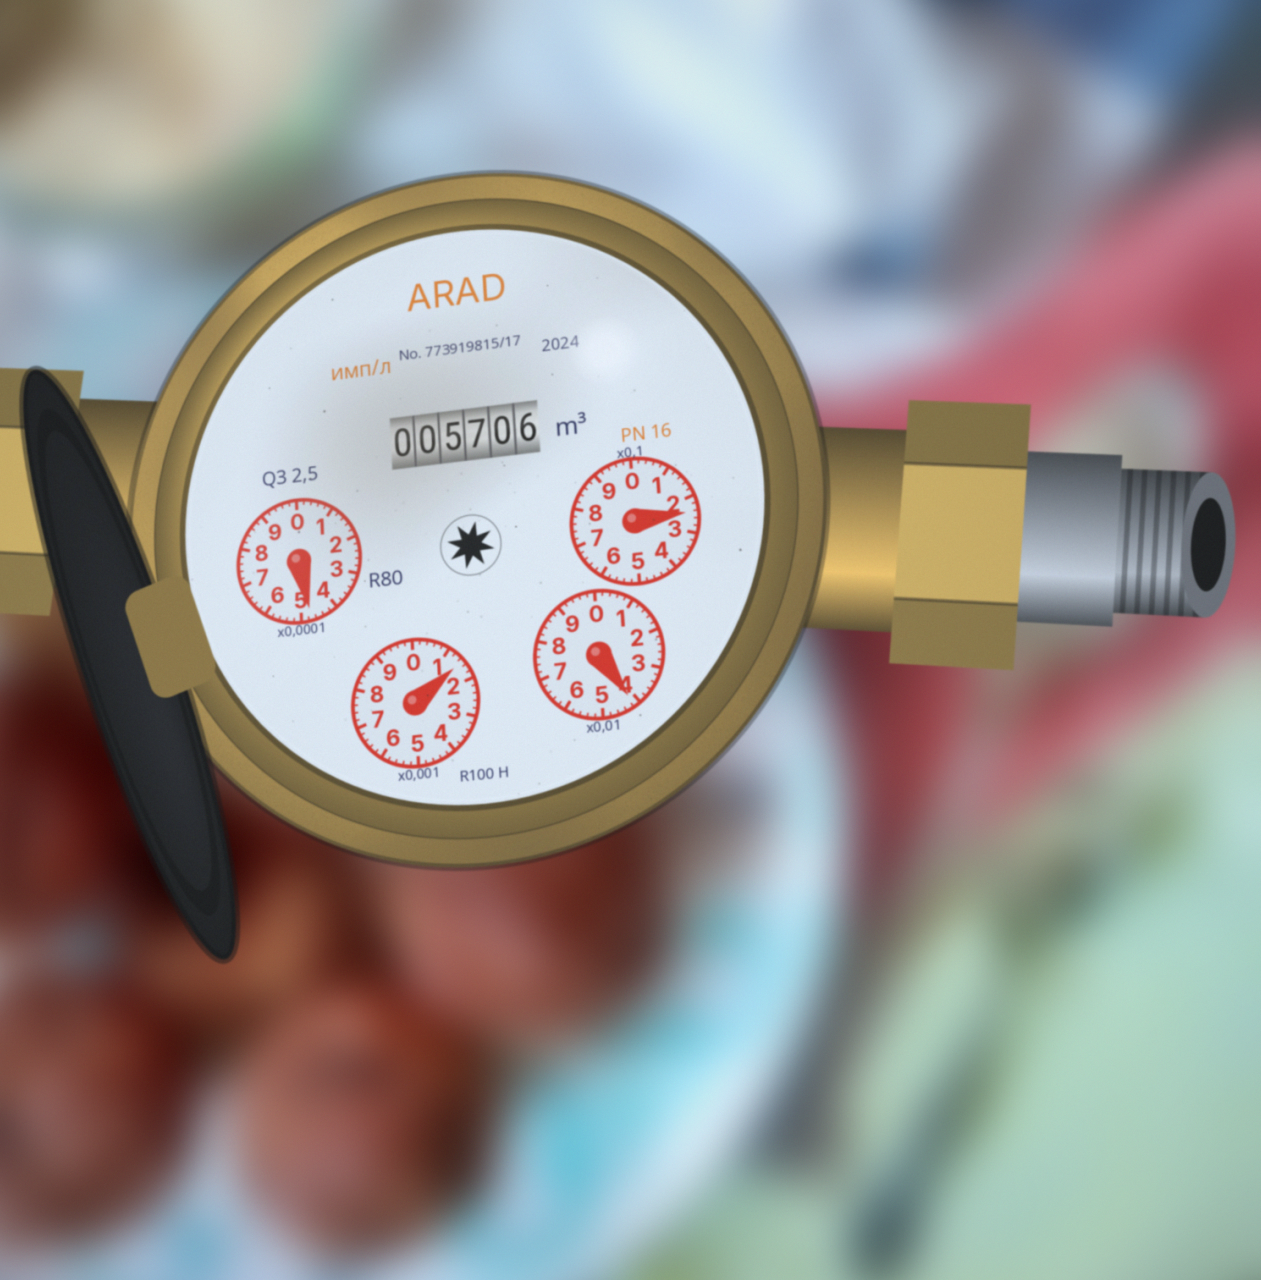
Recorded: 5706.2414 m³
